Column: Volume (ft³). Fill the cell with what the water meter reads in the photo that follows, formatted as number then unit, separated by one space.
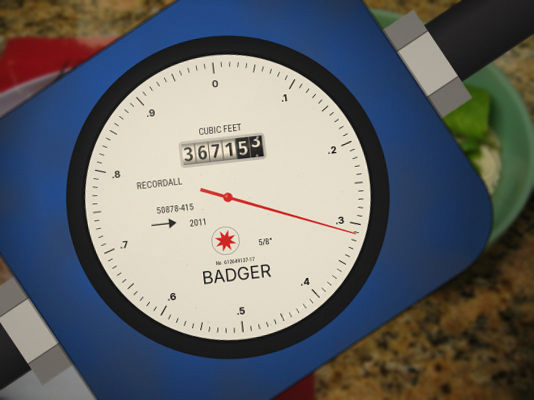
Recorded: 367153.31 ft³
